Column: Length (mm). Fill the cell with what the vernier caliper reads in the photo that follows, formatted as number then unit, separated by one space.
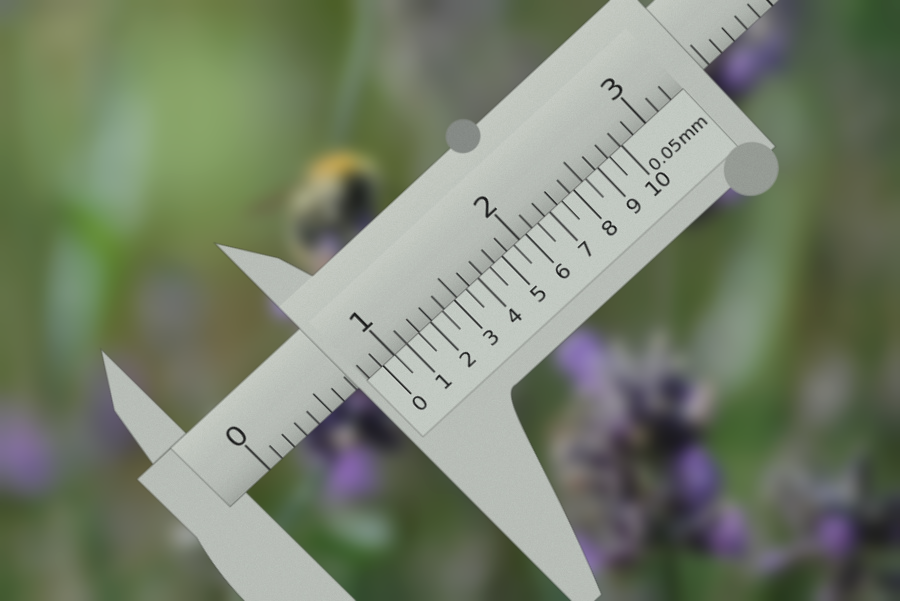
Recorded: 9.1 mm
